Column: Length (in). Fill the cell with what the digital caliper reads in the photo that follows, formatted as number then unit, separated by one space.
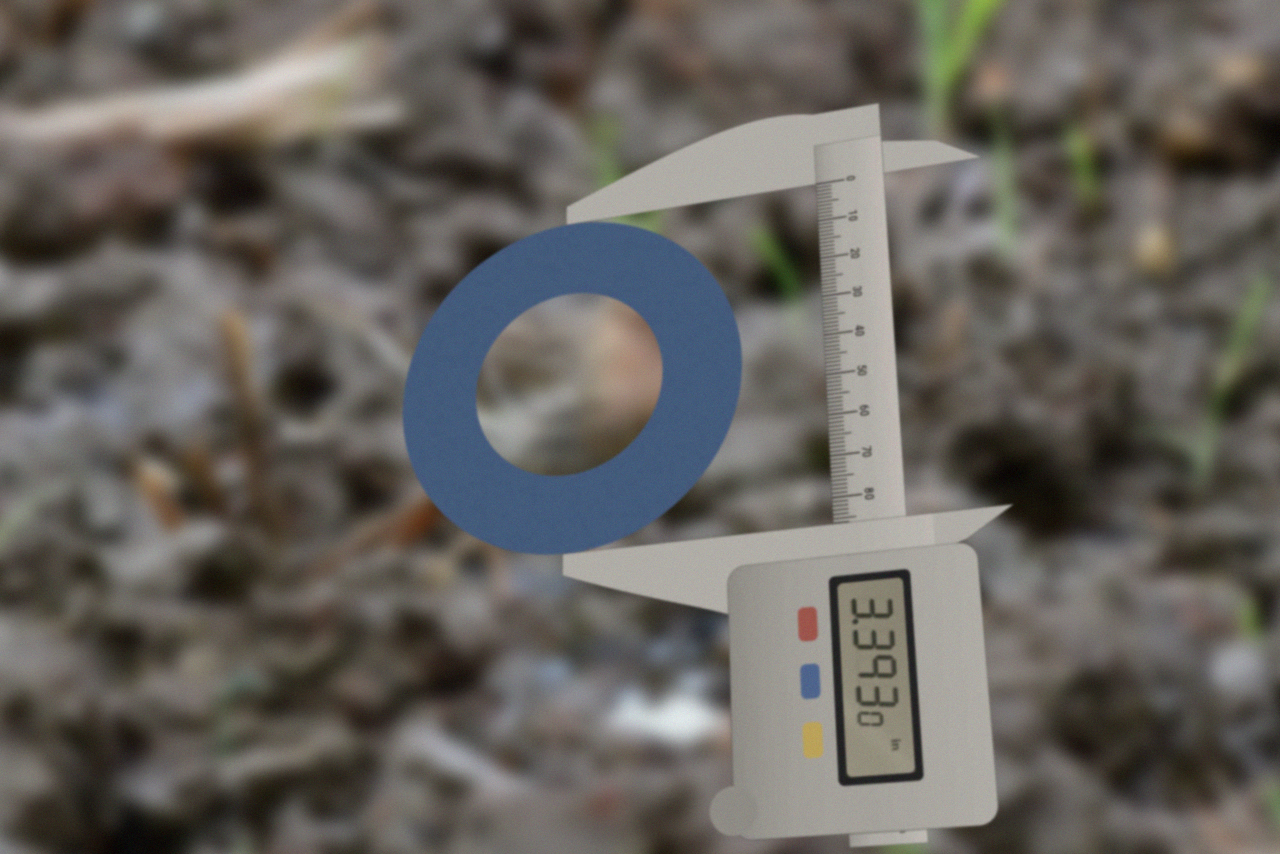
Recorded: 3.3930 in
